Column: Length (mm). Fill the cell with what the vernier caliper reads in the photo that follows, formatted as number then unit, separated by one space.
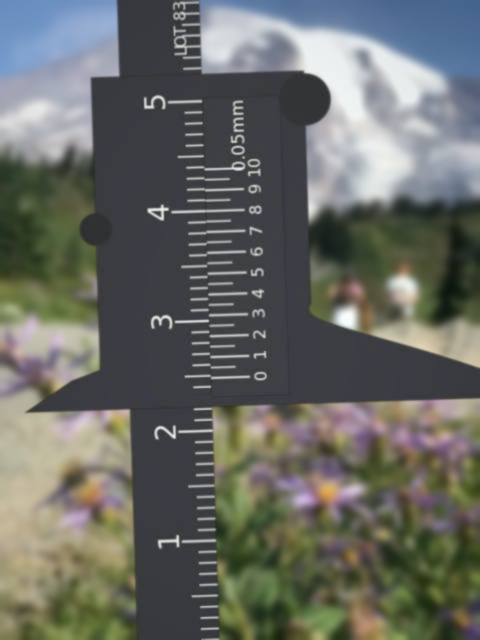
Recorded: 24.8 mm
